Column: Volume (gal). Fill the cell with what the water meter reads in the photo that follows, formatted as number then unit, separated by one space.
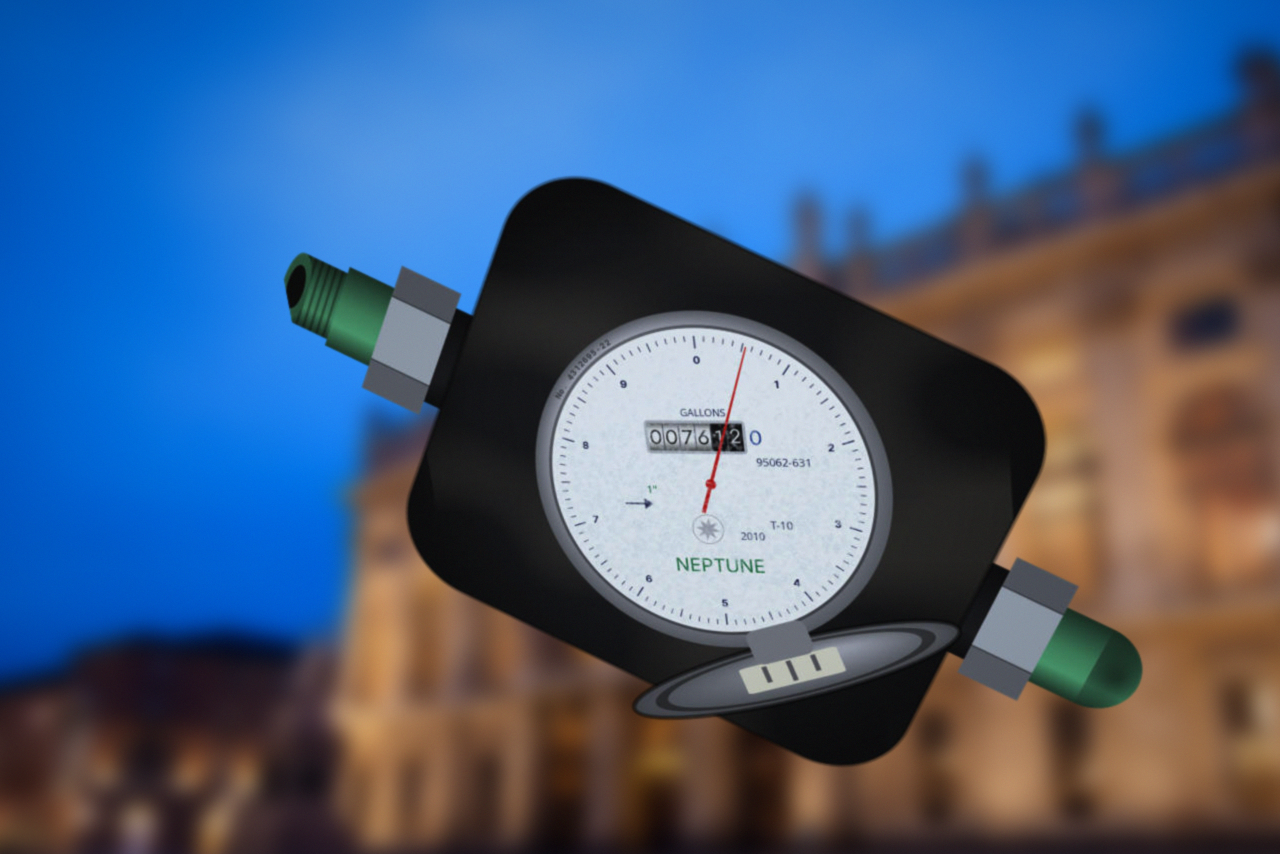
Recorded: 76120.5 gal
